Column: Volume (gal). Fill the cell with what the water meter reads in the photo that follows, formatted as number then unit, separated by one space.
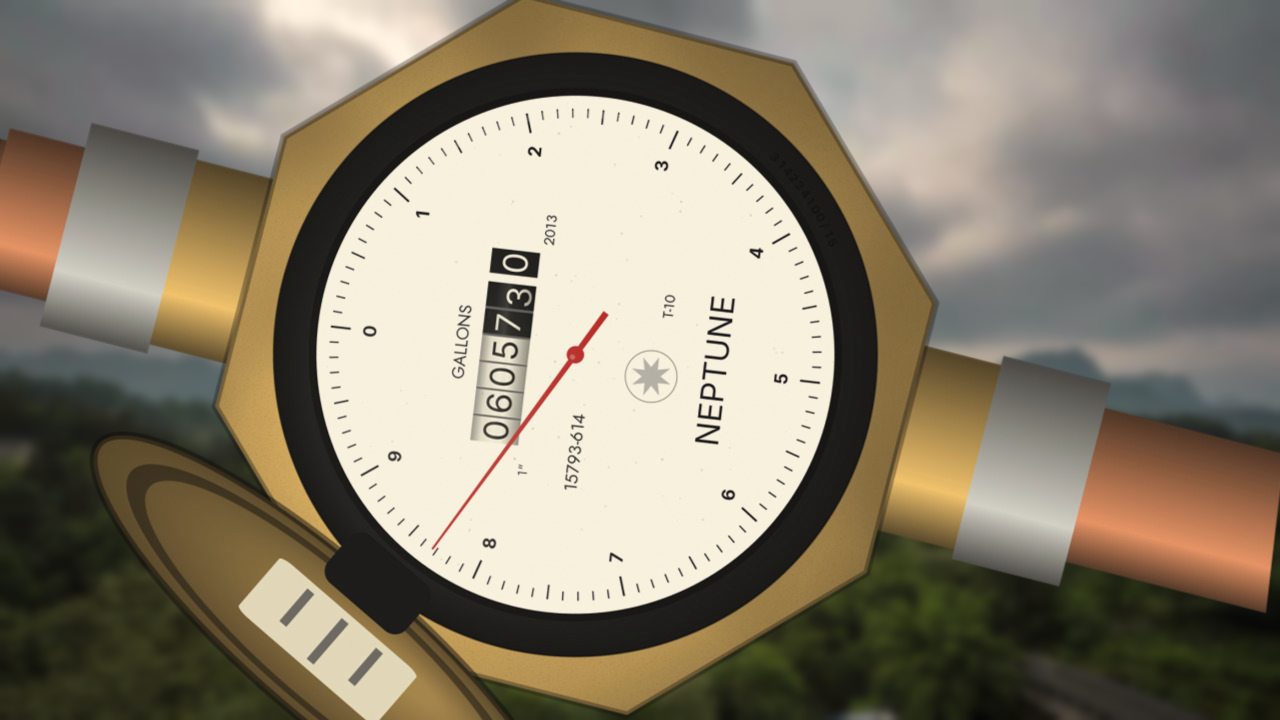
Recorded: 605728.3 gal
